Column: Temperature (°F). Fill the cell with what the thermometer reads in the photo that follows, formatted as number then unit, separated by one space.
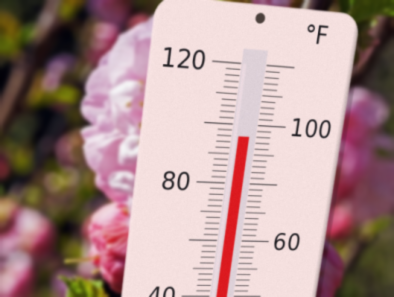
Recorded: 96 °F
